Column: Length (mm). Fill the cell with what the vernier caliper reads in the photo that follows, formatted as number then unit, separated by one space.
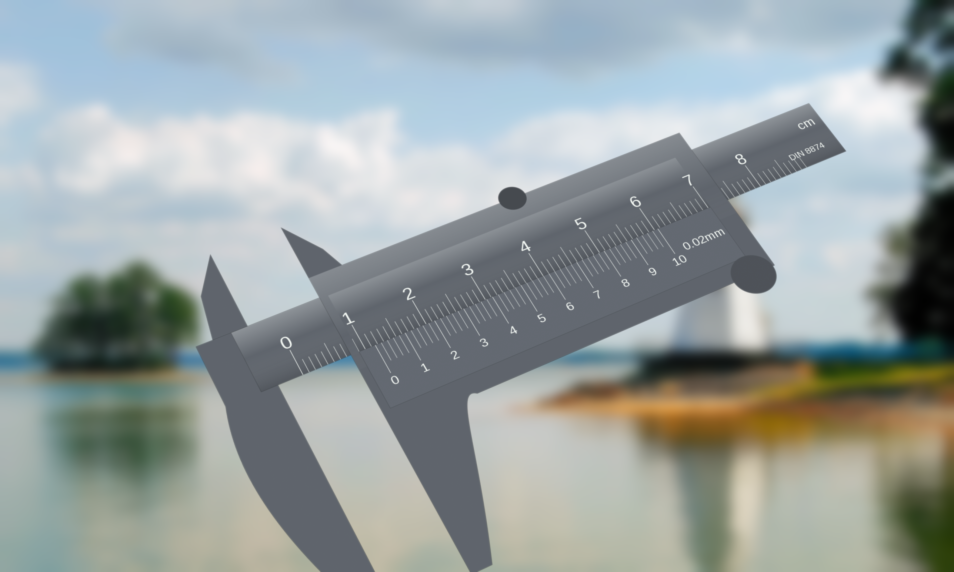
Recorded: 11.6 mm
